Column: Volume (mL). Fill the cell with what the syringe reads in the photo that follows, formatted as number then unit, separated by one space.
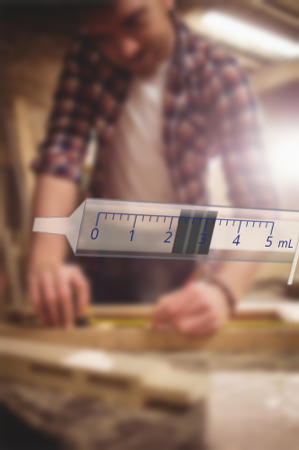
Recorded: 2.2 mL
